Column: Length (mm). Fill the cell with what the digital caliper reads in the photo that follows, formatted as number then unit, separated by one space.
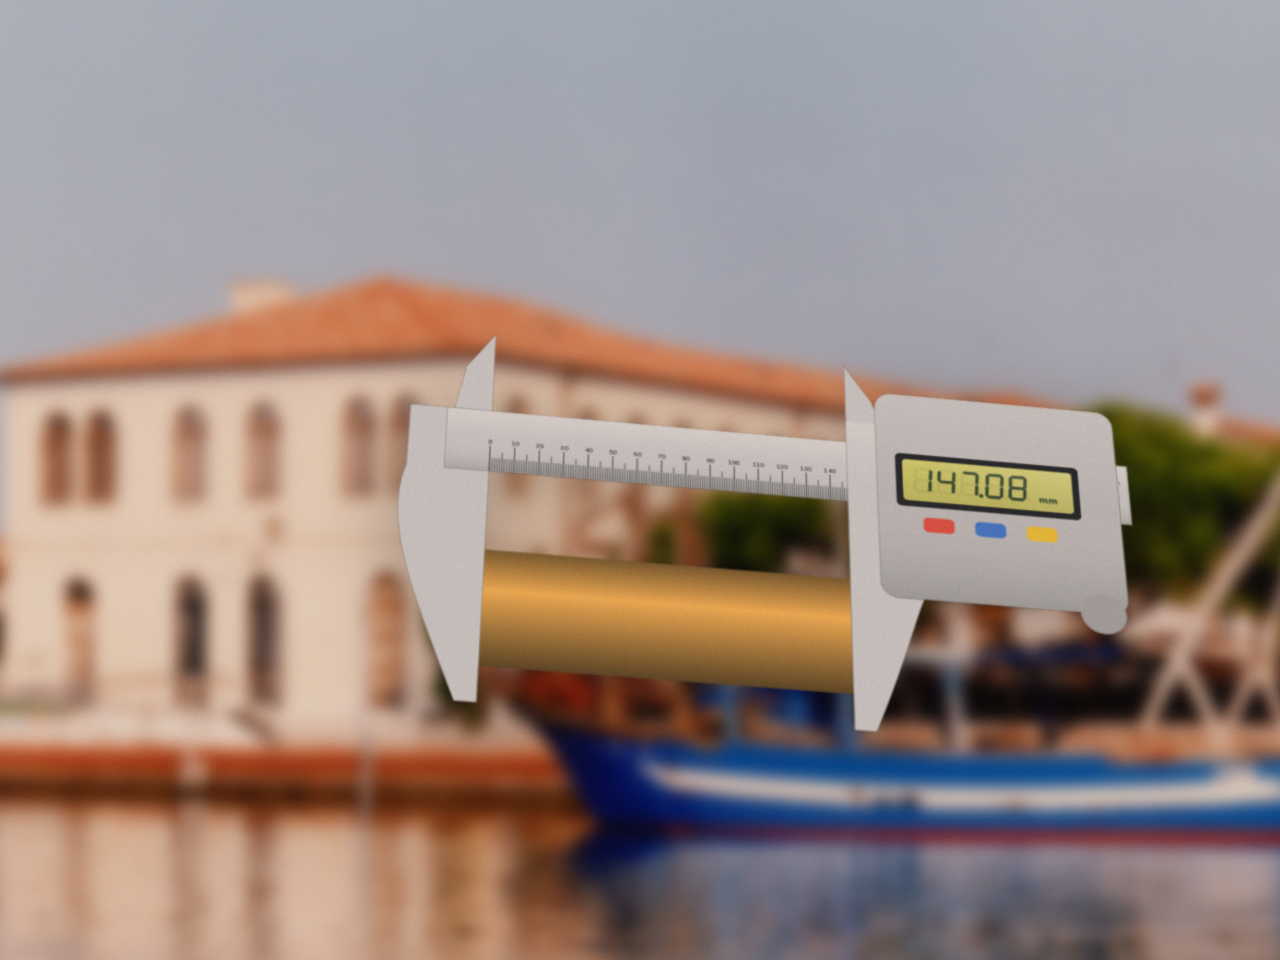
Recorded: 147.08 mm
